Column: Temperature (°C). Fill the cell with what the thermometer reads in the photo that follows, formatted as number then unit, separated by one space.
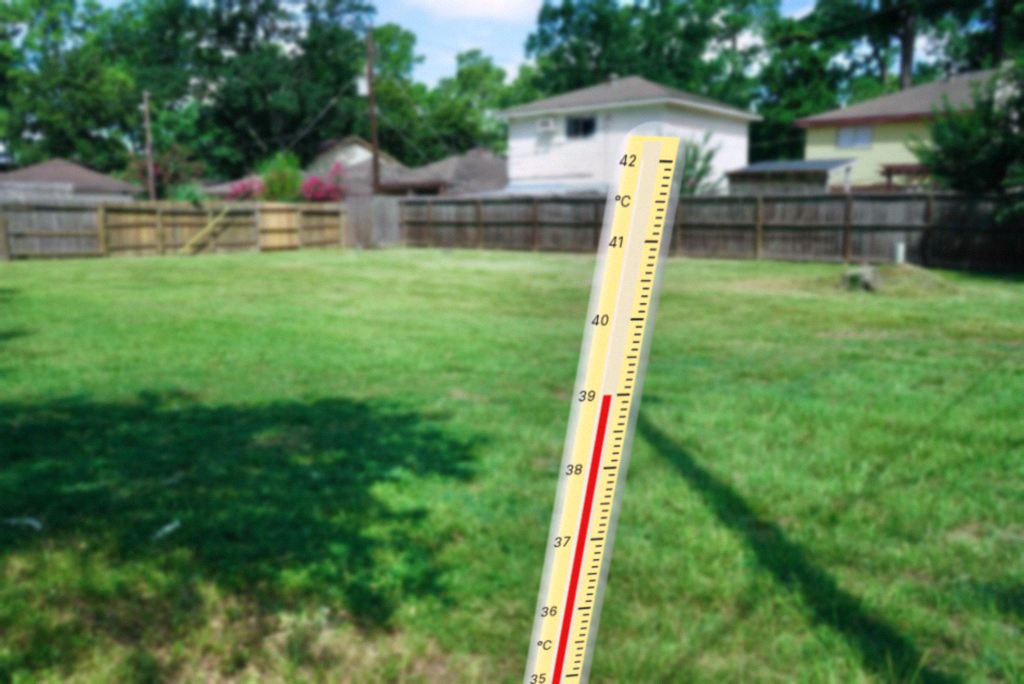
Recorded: 39 °C
